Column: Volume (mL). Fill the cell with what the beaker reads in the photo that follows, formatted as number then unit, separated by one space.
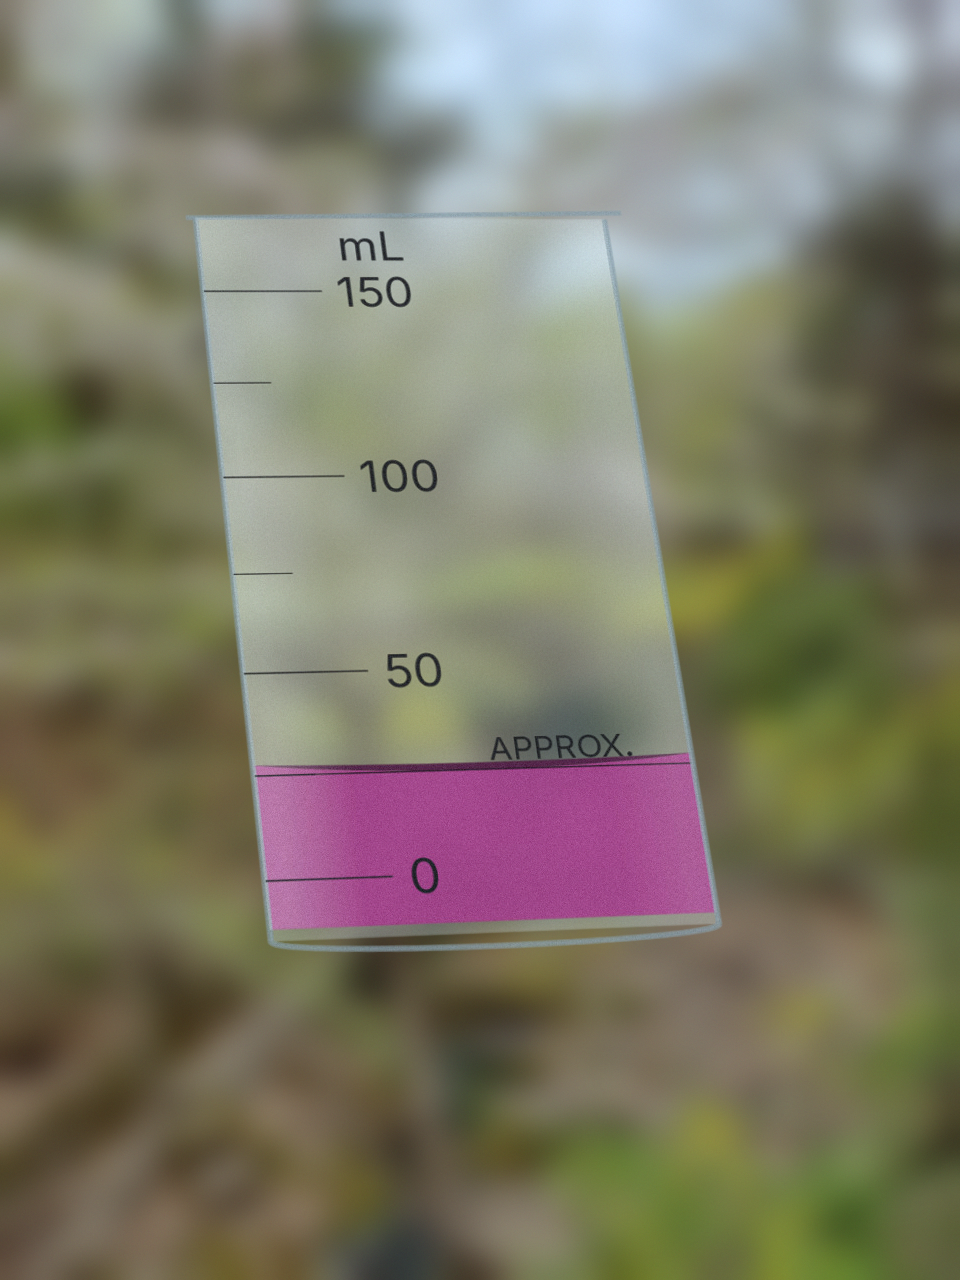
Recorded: 25 mL
